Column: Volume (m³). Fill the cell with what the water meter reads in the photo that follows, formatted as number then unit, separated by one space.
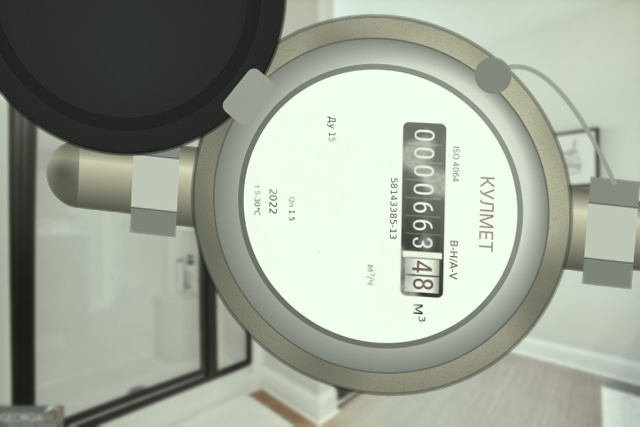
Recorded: 663.48 m³
